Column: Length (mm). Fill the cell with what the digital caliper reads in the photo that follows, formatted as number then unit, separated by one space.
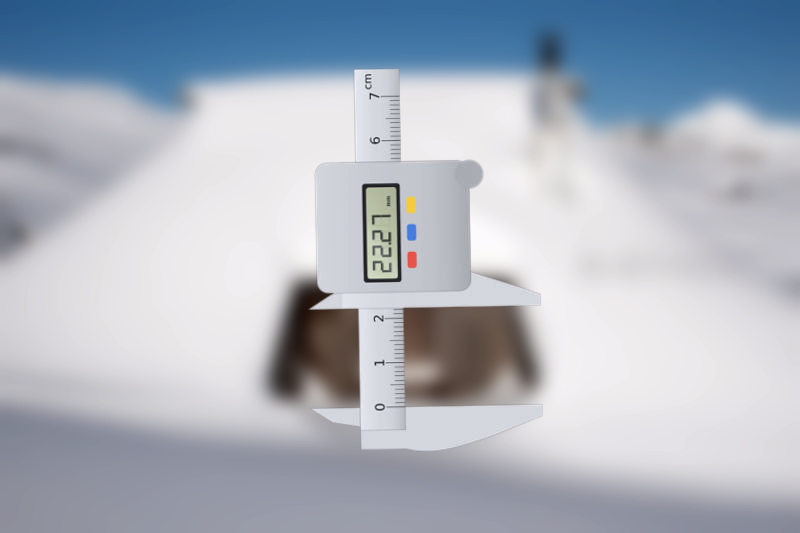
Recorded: 22.27 mm
